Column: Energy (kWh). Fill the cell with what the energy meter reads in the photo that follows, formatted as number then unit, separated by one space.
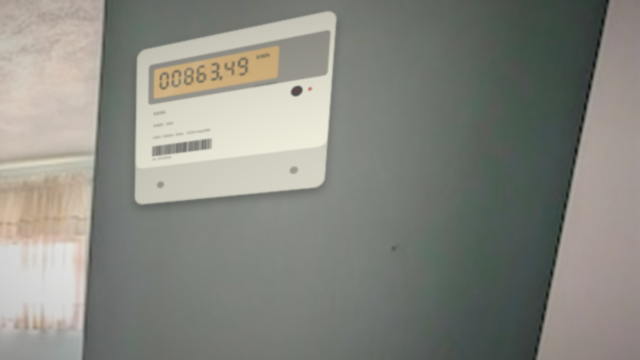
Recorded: 863.49 kWh
